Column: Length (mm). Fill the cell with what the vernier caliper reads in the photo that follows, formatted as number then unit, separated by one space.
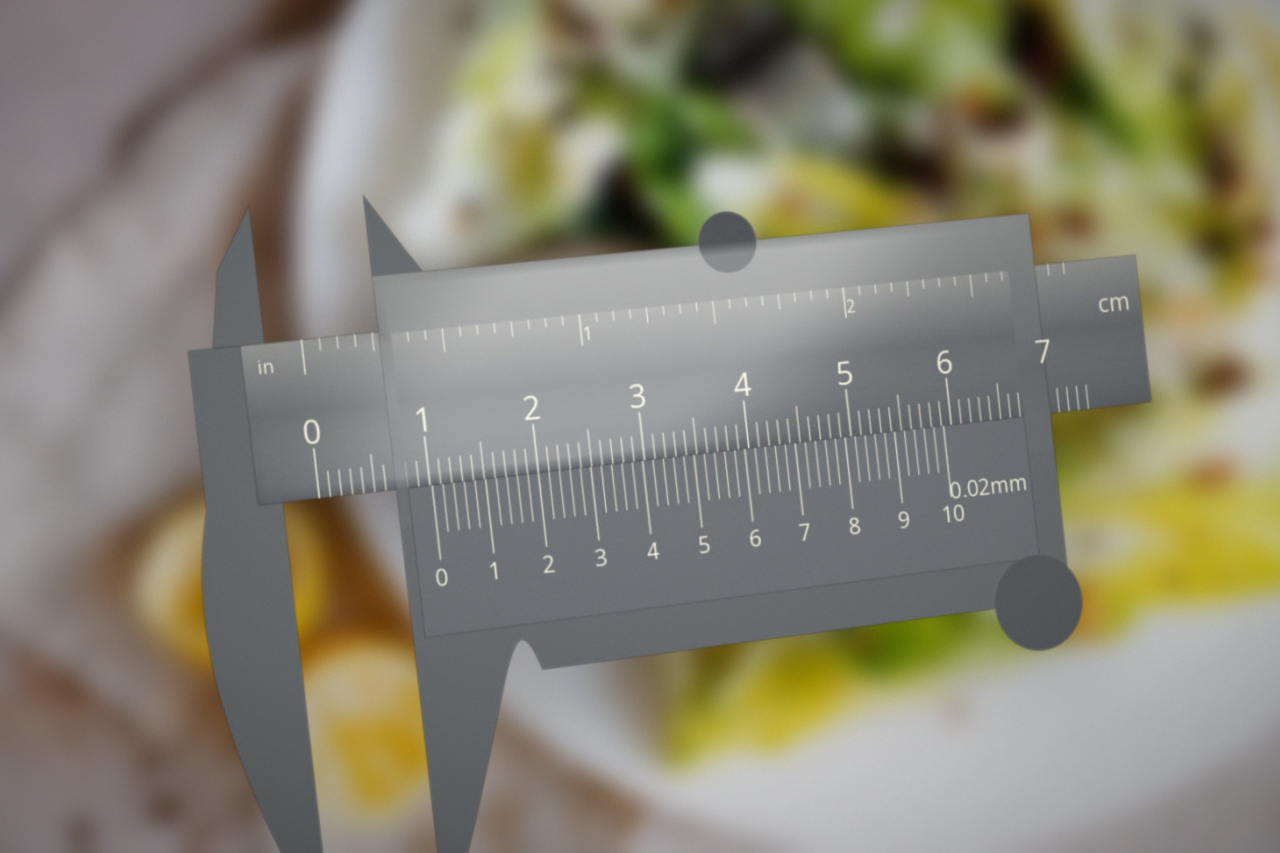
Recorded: 10.2 mm
